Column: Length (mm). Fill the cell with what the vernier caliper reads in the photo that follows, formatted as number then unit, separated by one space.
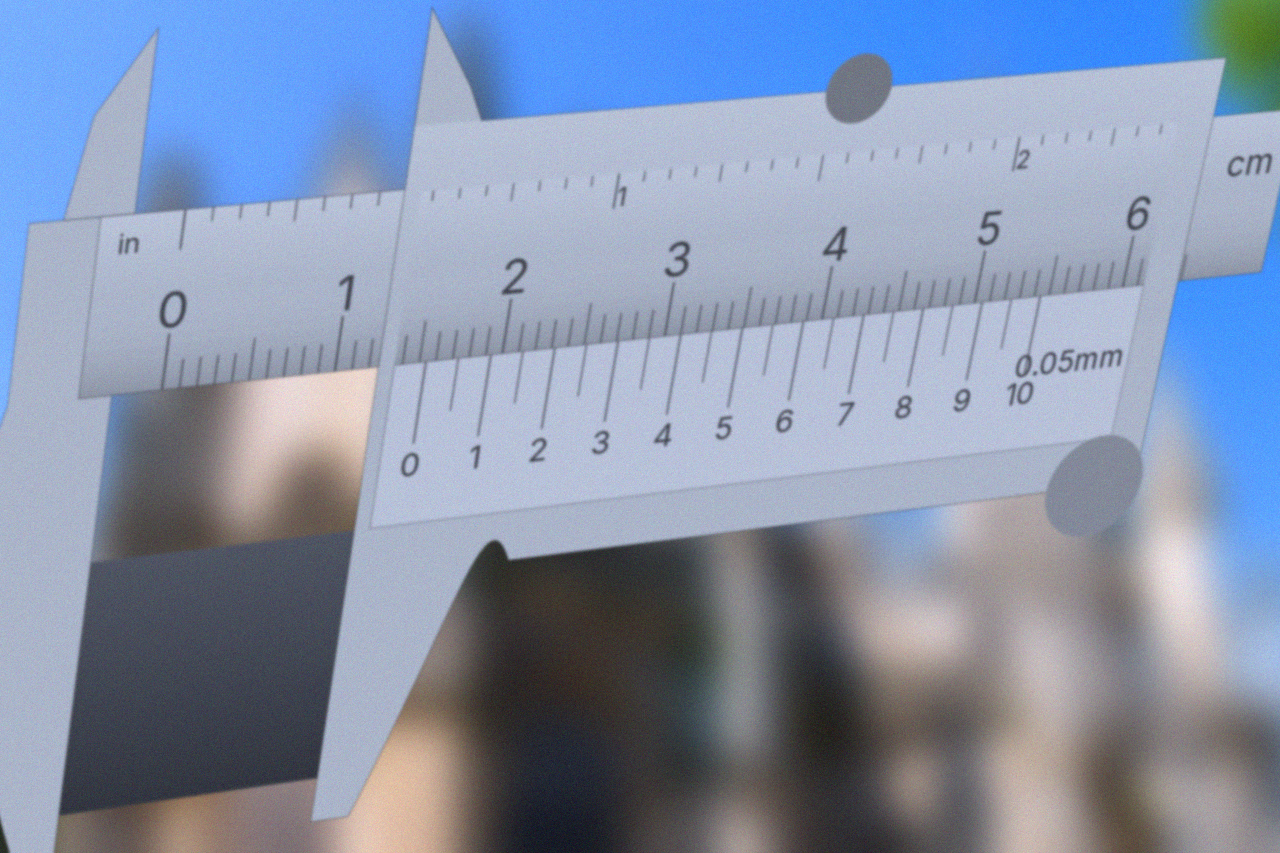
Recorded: 15.4 mm
